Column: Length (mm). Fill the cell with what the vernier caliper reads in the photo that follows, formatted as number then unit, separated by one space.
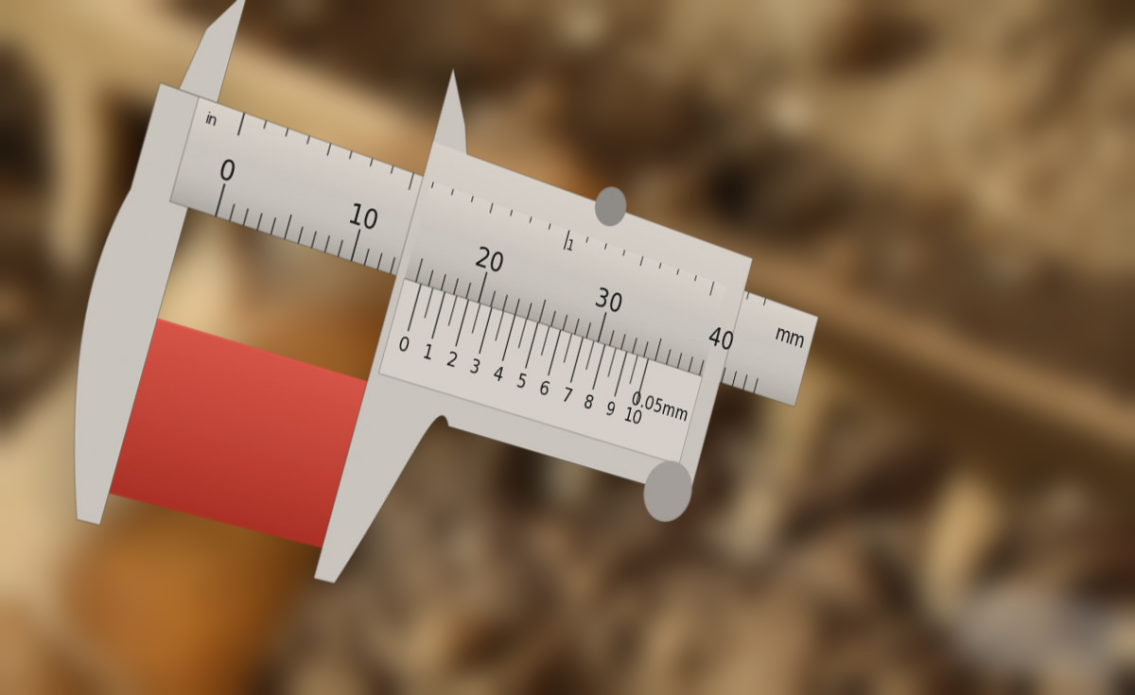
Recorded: 15.4 mm
